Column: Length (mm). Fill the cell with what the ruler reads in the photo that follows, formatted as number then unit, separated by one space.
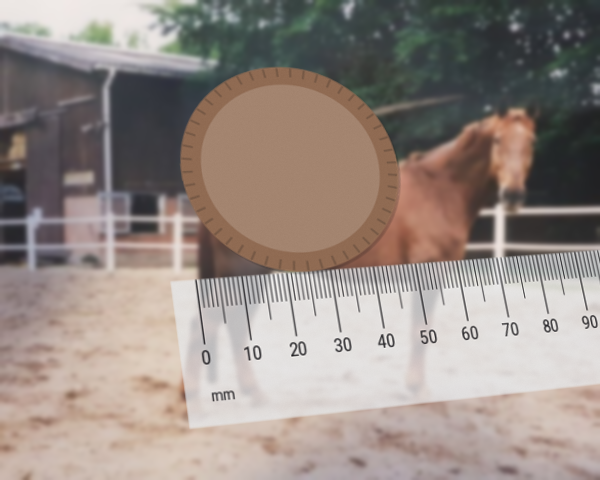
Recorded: 50 mm
